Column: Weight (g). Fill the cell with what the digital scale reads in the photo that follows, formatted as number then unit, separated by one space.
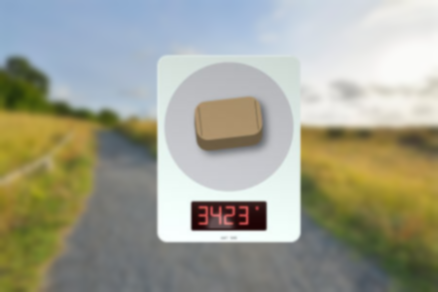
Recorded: 3423 g
